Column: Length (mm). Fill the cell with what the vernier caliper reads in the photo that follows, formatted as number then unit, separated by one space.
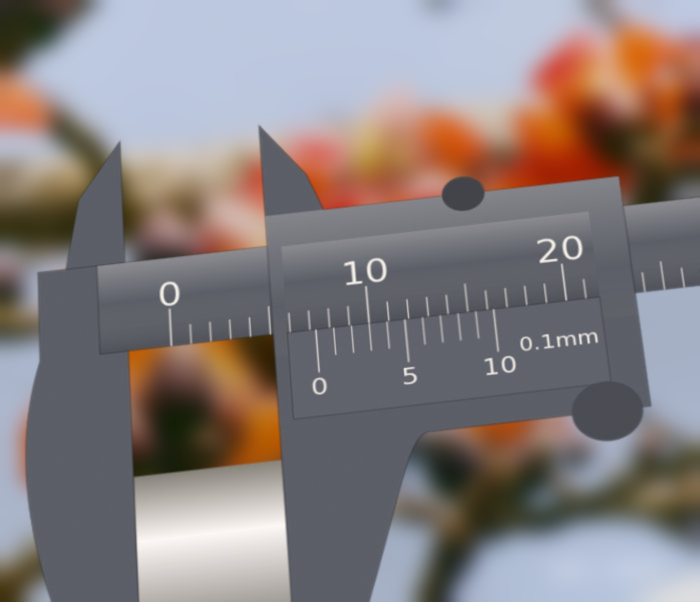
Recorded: 7.3 mm
